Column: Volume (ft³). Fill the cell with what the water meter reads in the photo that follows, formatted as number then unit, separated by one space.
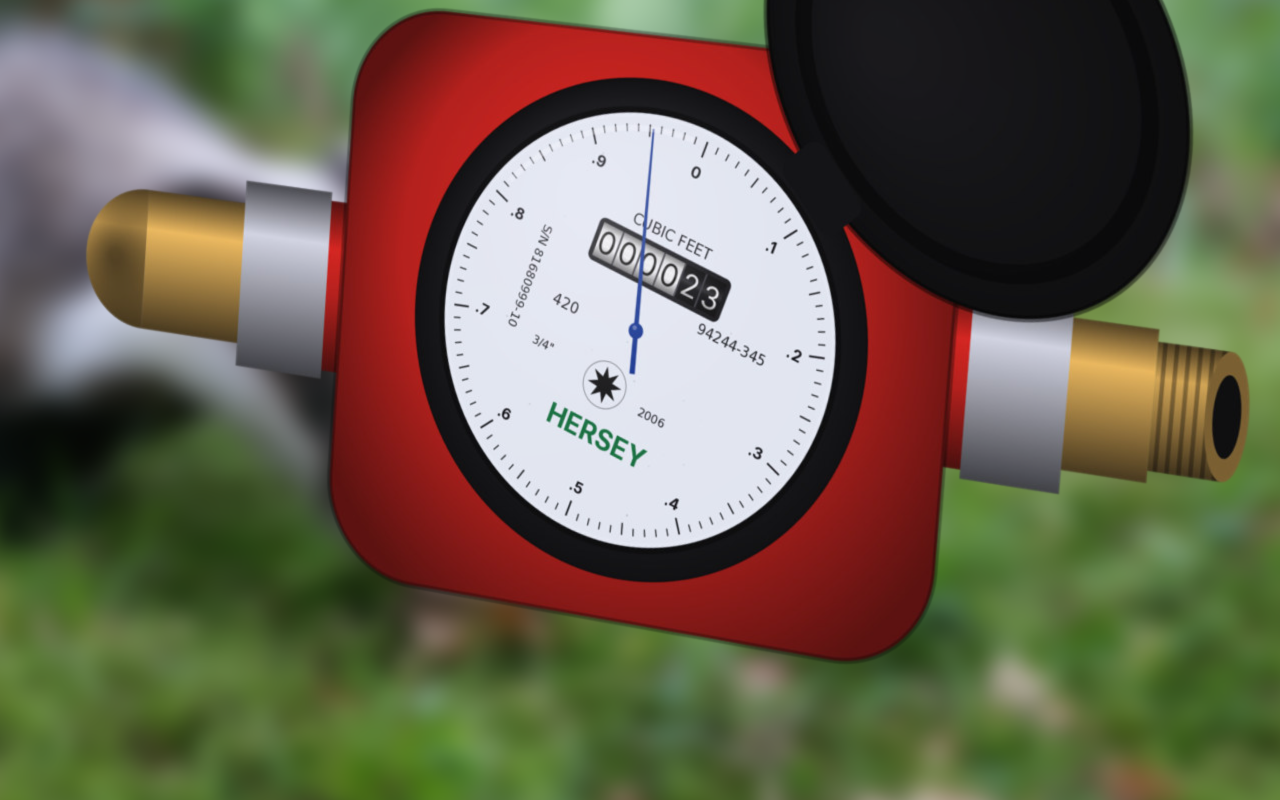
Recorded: 22.95 ft³
